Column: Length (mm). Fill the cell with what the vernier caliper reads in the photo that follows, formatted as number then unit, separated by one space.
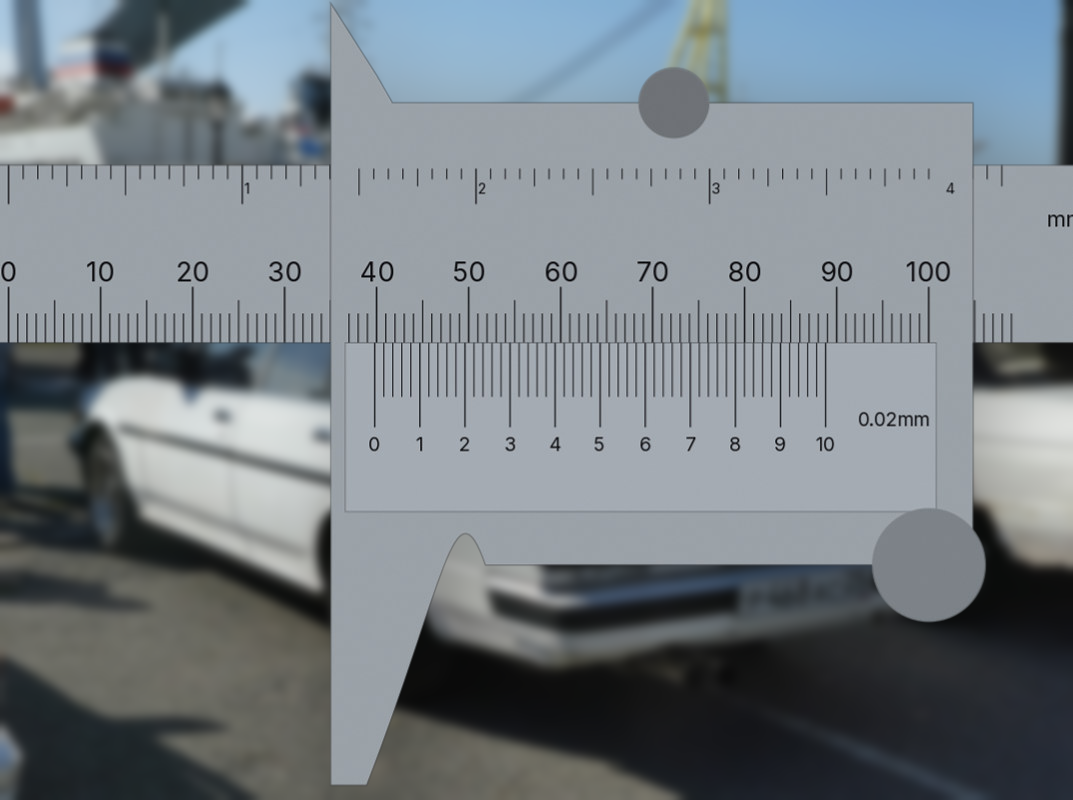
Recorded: 39.8 mm
